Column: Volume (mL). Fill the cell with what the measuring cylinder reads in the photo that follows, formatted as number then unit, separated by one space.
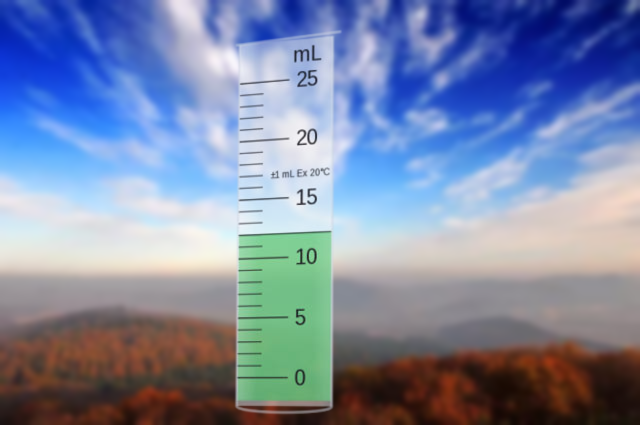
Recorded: 12 mL
